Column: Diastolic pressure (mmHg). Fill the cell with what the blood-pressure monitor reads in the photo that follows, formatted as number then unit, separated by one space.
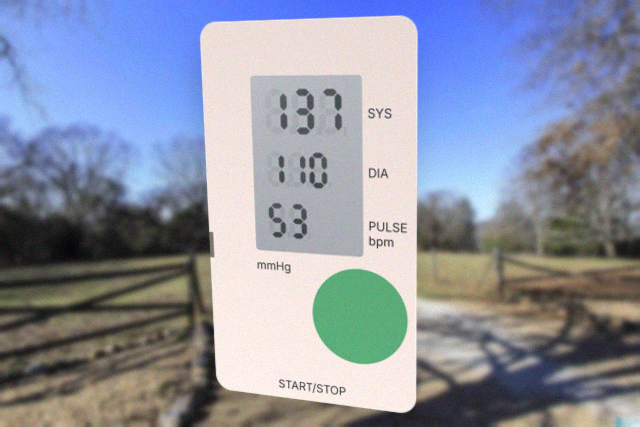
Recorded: 110 mmHg
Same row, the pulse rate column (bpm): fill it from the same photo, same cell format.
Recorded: 53 bpm
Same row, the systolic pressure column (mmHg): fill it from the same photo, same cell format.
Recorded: 137 mmHg
